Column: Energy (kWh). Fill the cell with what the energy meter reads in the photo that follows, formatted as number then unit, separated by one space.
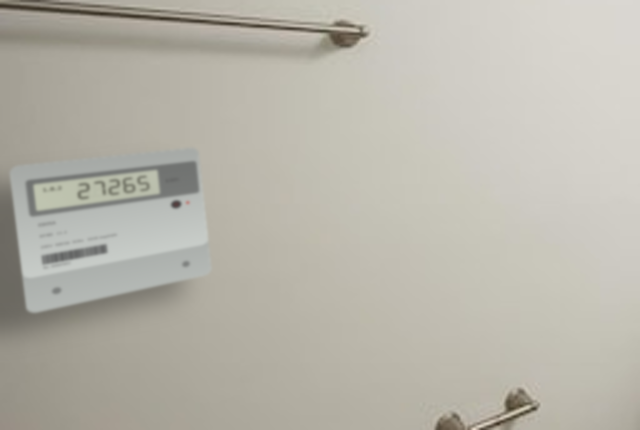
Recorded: 27265 kWh
